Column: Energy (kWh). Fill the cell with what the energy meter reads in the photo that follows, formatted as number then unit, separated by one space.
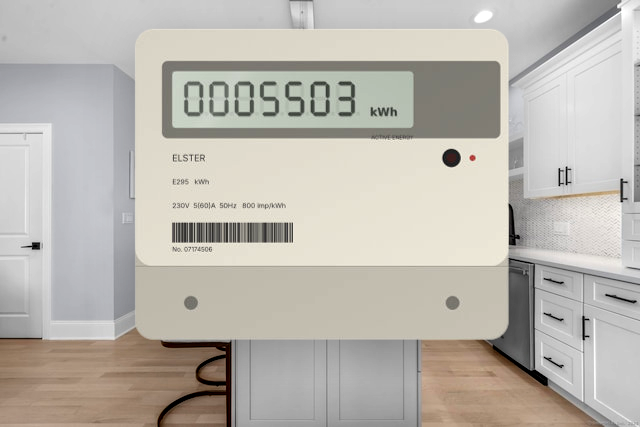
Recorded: 5503 kWh
